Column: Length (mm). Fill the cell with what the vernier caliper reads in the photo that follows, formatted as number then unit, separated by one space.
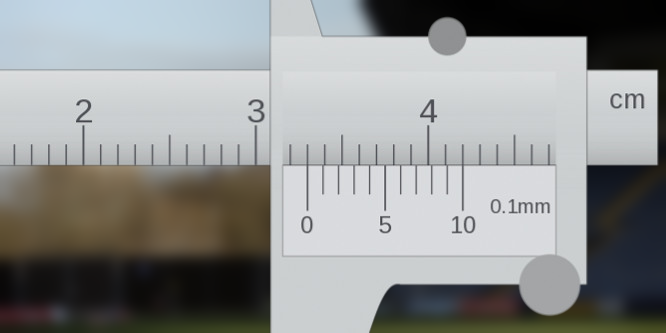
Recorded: 33.0 mm
